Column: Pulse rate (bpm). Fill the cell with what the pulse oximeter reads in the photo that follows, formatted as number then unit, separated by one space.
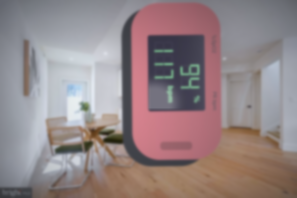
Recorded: 117 bpm
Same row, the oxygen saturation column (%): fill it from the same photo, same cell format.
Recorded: 94 %
